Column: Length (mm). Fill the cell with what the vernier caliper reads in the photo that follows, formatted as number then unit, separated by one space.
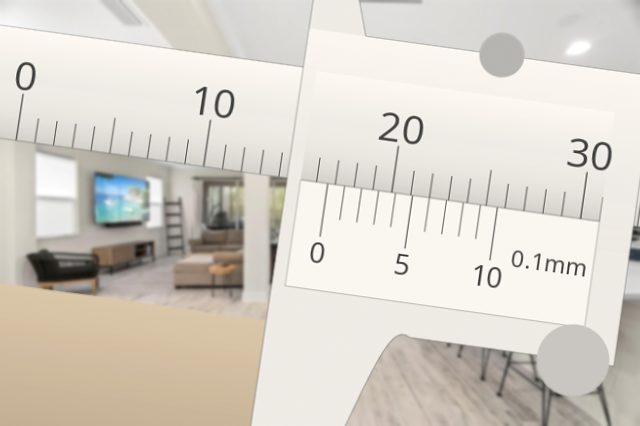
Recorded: 16.6 mm
